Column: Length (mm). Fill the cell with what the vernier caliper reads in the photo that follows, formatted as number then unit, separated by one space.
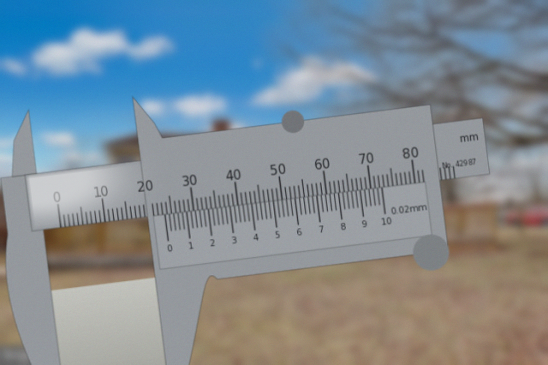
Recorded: 23.5 mm
